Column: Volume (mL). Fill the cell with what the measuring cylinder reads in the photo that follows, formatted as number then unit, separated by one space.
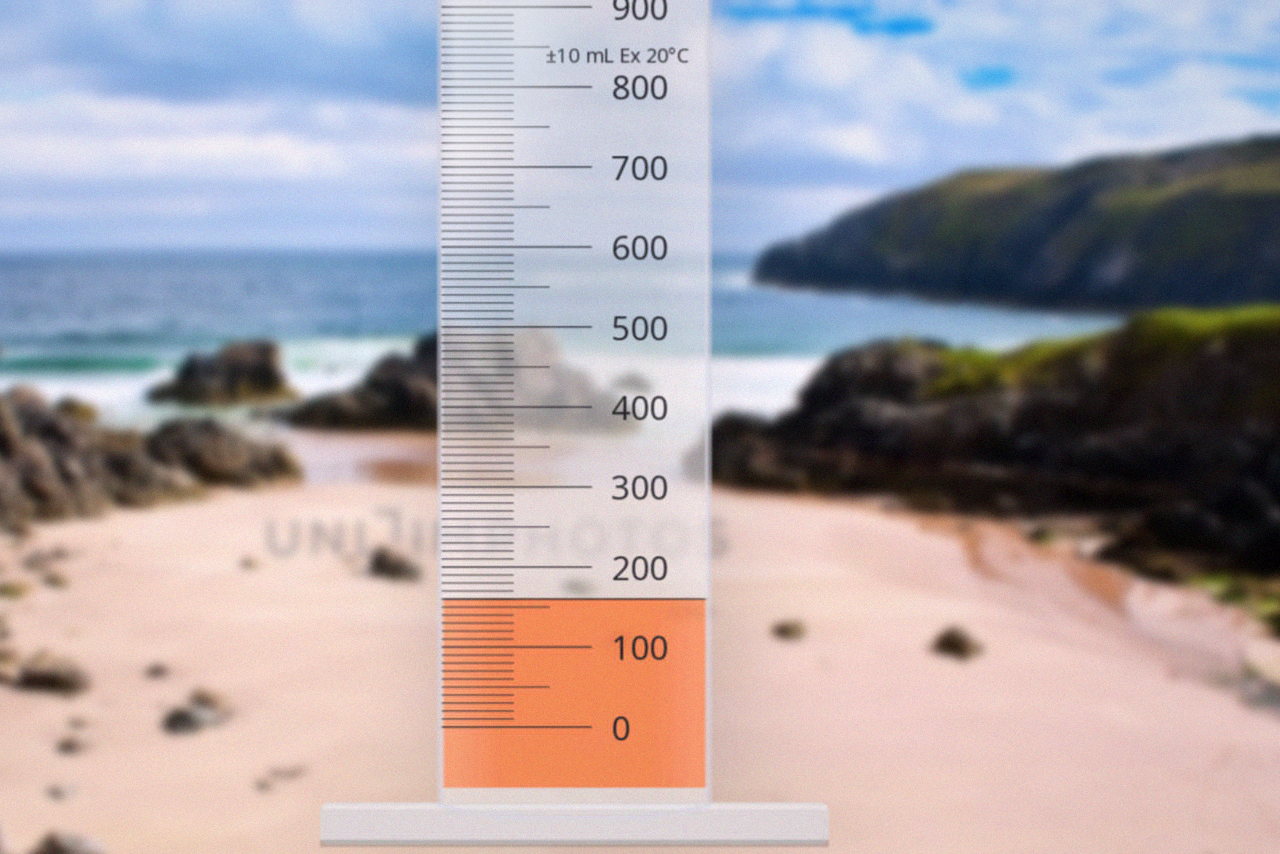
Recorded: 160 mL
